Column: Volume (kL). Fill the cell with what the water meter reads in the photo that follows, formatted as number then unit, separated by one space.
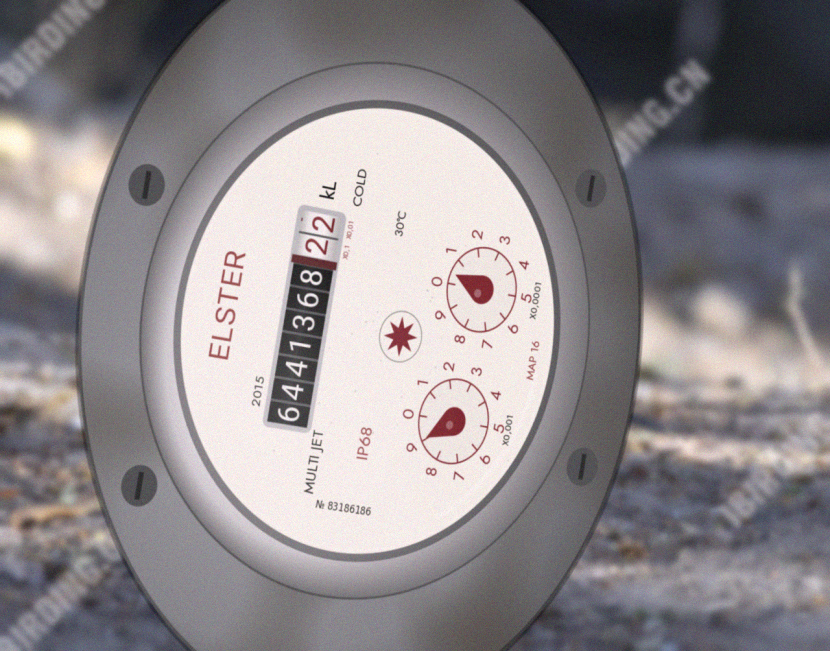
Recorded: 6441368.2190 kL
